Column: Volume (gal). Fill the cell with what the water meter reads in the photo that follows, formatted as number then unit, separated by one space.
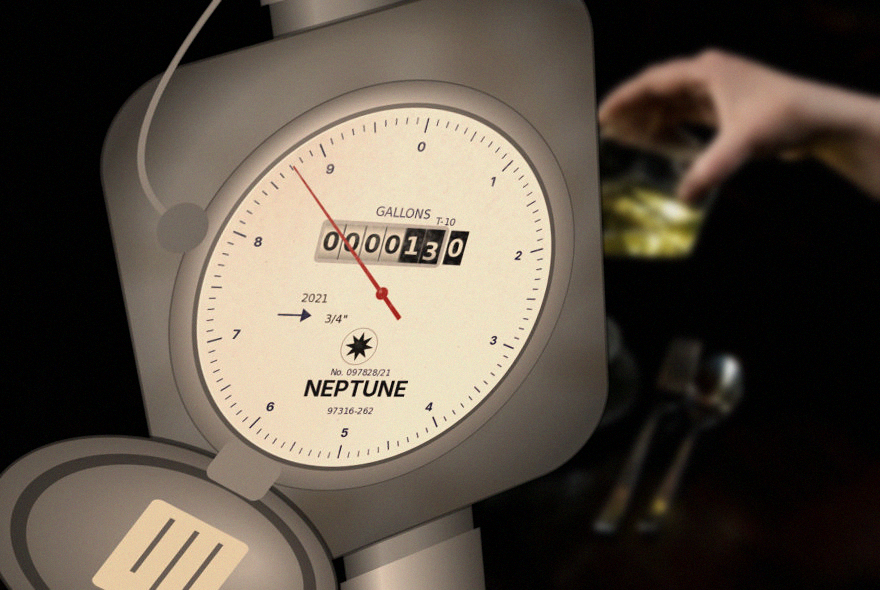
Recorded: 128.7 gal
